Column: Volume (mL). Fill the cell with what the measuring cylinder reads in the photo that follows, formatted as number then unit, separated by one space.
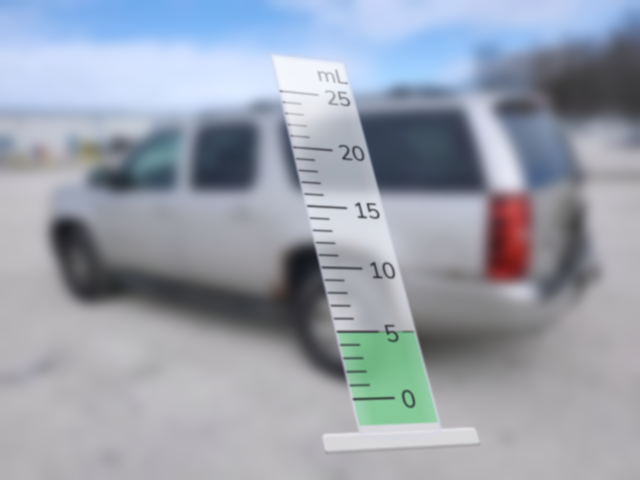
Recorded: 5 mL
